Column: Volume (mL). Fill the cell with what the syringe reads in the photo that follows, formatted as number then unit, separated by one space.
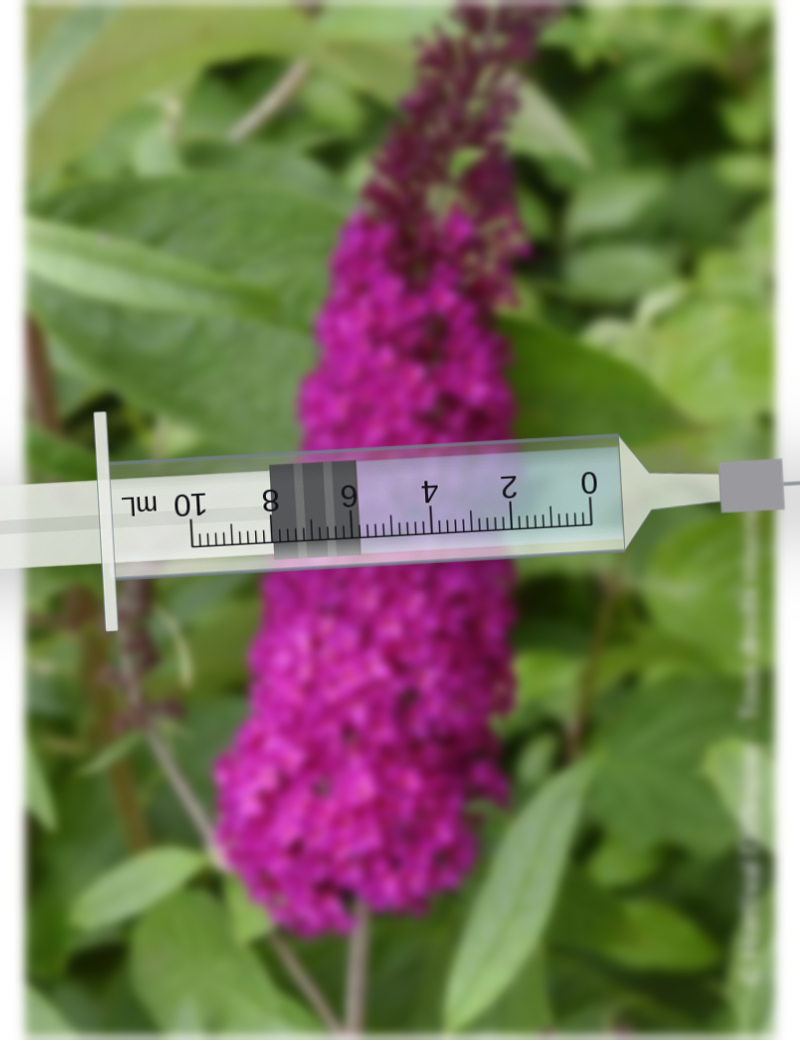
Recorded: 5.8 mL
